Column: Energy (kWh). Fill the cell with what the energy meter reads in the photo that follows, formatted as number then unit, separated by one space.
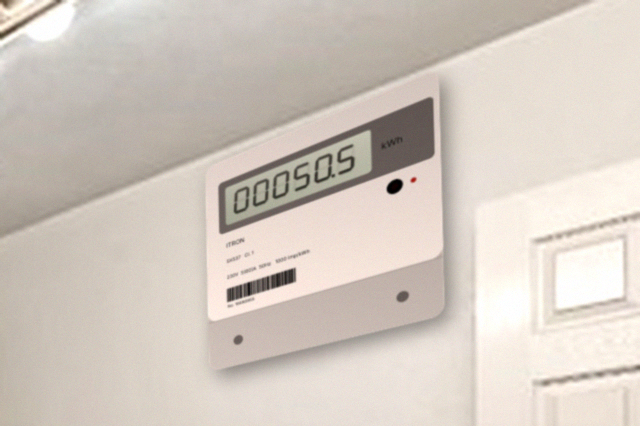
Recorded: 50.5 kWh
